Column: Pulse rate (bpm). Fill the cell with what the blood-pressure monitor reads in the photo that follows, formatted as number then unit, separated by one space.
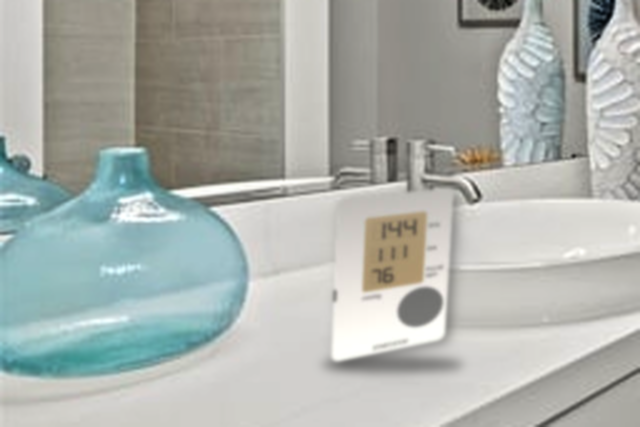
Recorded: 76 bpm
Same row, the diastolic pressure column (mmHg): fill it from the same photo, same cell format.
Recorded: 111 mmHg
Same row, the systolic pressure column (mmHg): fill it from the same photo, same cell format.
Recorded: 144 mmHg
